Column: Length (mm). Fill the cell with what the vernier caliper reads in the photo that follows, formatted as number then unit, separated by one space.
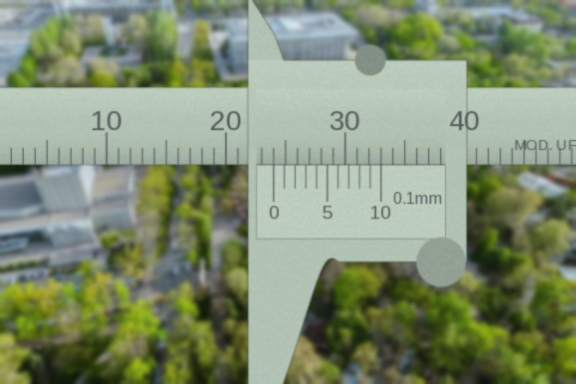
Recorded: 24.0 mm
